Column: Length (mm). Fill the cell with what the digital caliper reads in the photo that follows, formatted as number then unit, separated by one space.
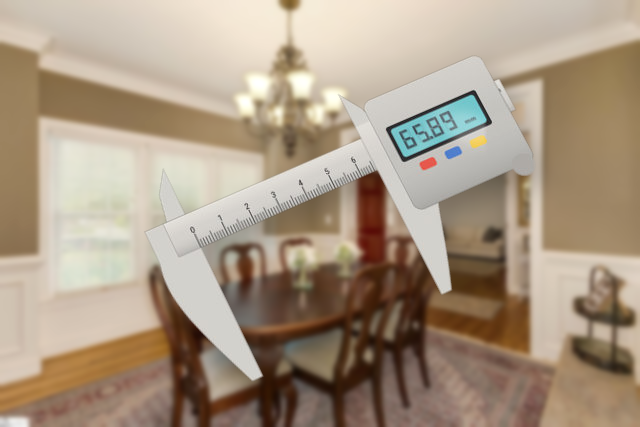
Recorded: 65.89 mm
